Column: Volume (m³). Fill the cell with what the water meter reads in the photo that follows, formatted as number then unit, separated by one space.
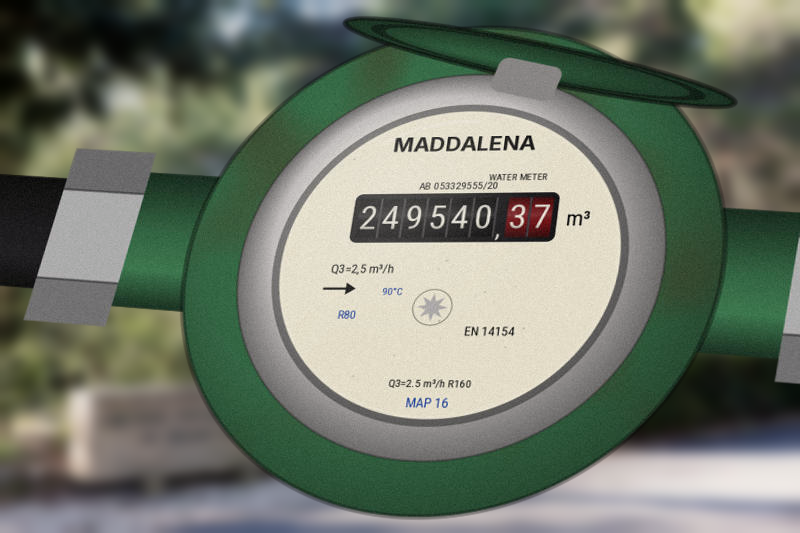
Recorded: 249540.37 m³
